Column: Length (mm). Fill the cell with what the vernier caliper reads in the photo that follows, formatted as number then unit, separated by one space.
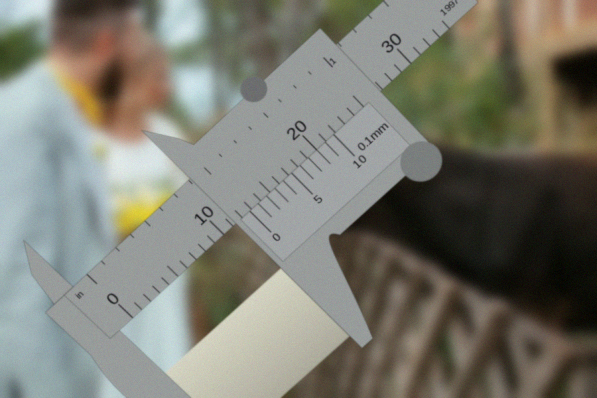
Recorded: 12.8 mm
